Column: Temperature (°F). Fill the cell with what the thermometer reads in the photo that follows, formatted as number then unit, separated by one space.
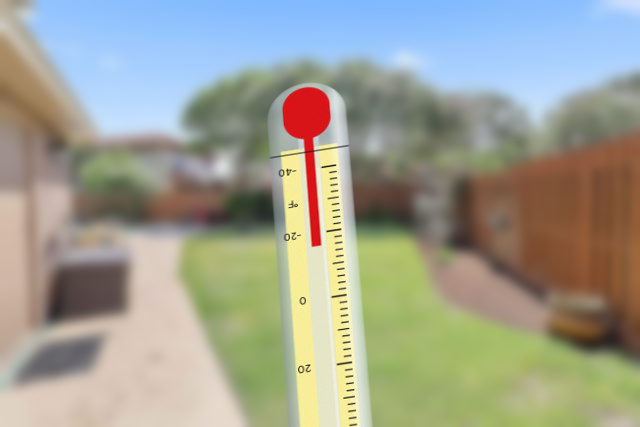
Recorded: -16 °F
